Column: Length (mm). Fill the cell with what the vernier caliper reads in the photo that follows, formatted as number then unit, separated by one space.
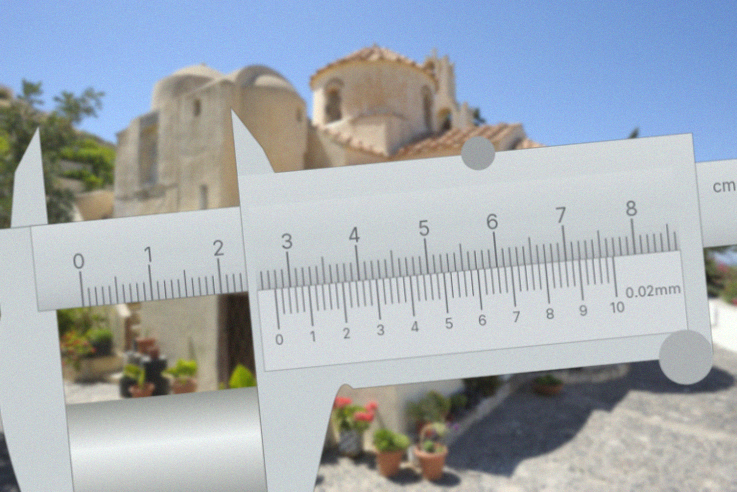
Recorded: 27.8 mm
